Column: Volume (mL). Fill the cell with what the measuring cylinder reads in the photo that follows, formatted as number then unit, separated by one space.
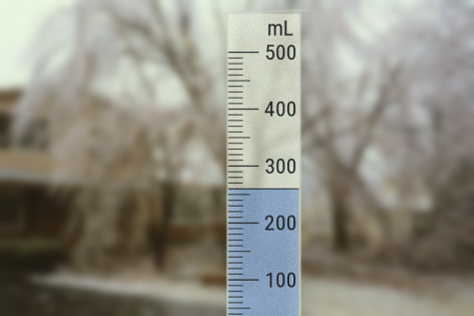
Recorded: 260 mL
